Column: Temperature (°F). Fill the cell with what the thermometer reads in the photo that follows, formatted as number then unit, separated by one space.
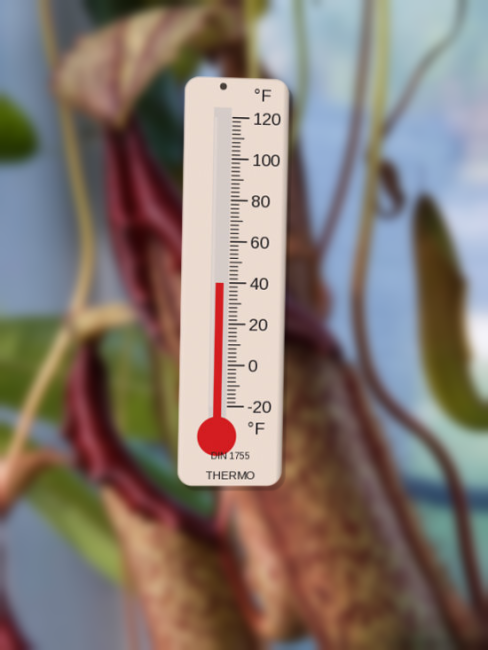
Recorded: 40 °F
